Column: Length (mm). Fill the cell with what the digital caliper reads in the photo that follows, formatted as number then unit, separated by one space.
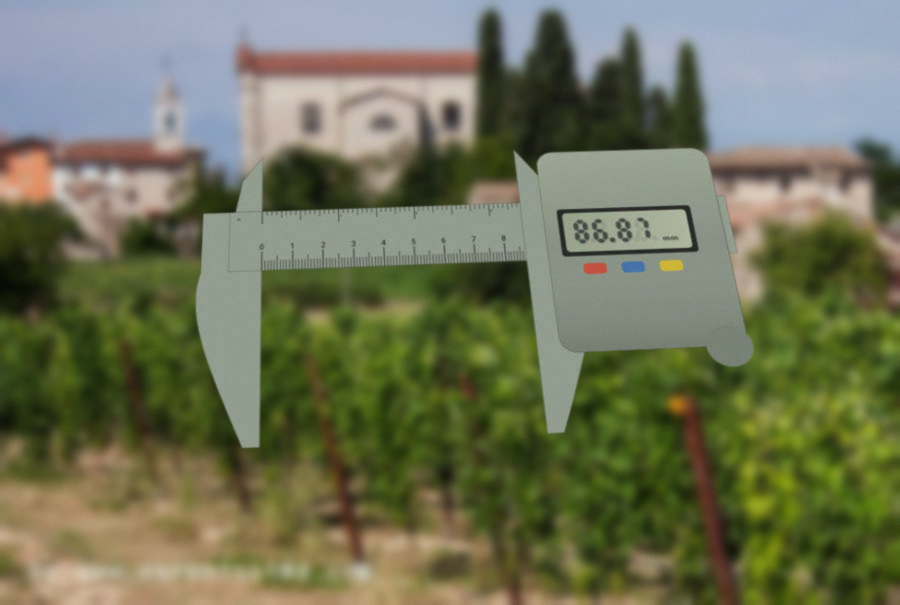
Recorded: 86.87 mm
